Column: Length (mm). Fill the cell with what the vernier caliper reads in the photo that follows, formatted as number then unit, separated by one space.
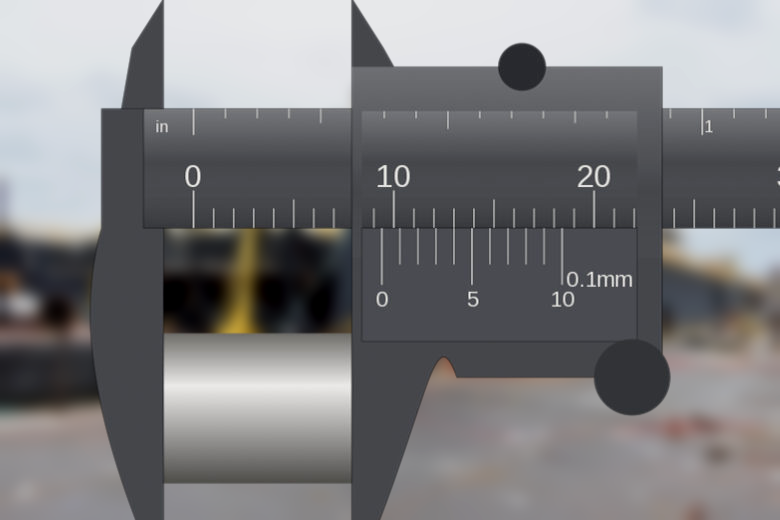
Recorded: 9.4 mm
